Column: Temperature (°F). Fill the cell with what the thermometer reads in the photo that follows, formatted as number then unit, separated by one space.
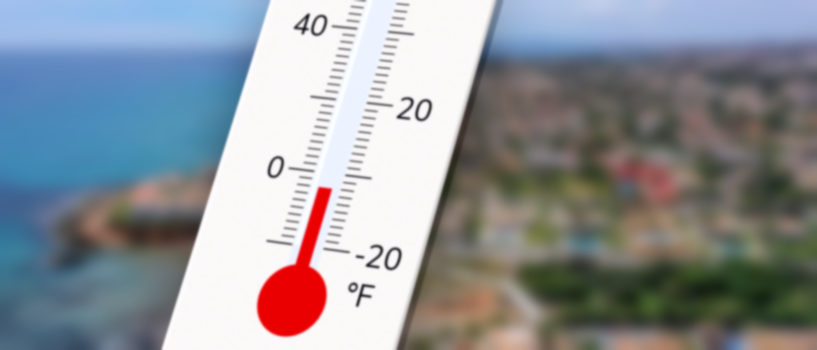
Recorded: -4 °F
